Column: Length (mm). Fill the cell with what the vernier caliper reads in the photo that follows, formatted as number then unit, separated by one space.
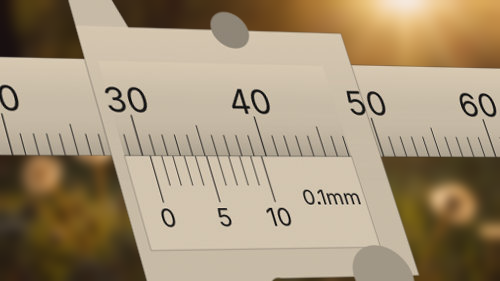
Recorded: 30.6 mm
